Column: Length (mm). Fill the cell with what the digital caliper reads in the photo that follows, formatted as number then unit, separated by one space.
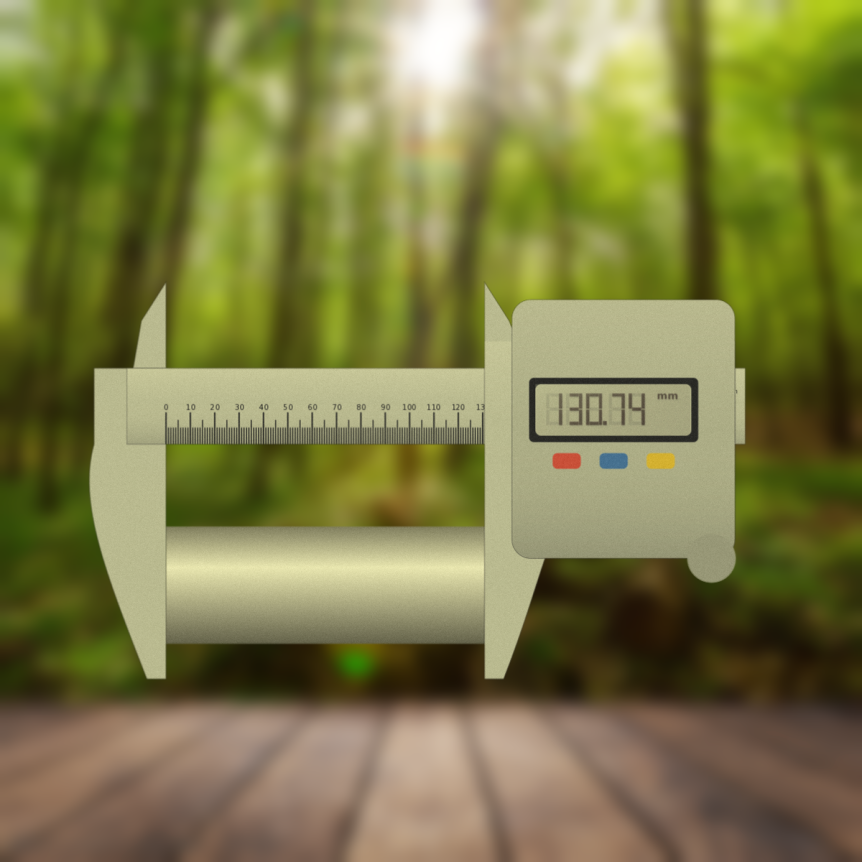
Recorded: 130.74 mm
